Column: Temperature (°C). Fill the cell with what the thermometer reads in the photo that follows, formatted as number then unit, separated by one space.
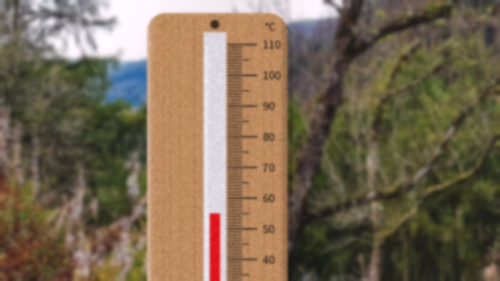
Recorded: 55 °C
